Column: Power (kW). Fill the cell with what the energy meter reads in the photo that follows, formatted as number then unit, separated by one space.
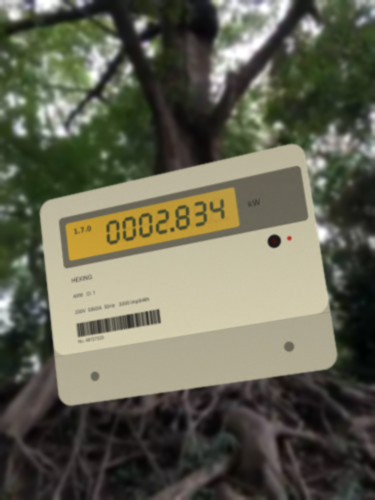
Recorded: 2.834 kW
